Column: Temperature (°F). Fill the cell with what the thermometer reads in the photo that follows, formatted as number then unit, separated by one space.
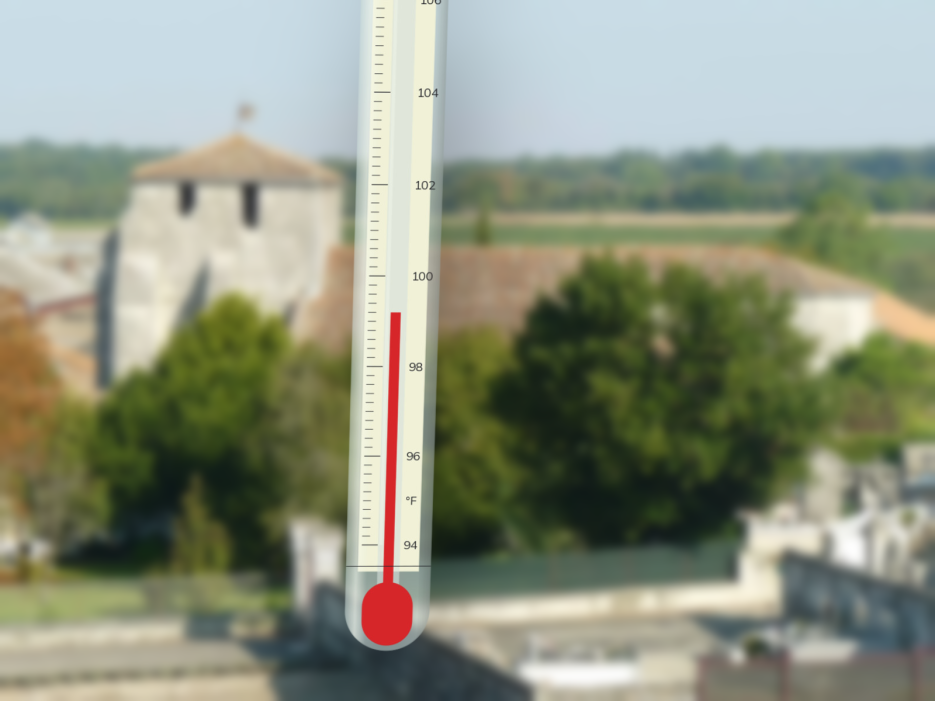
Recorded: 99.2 °F
